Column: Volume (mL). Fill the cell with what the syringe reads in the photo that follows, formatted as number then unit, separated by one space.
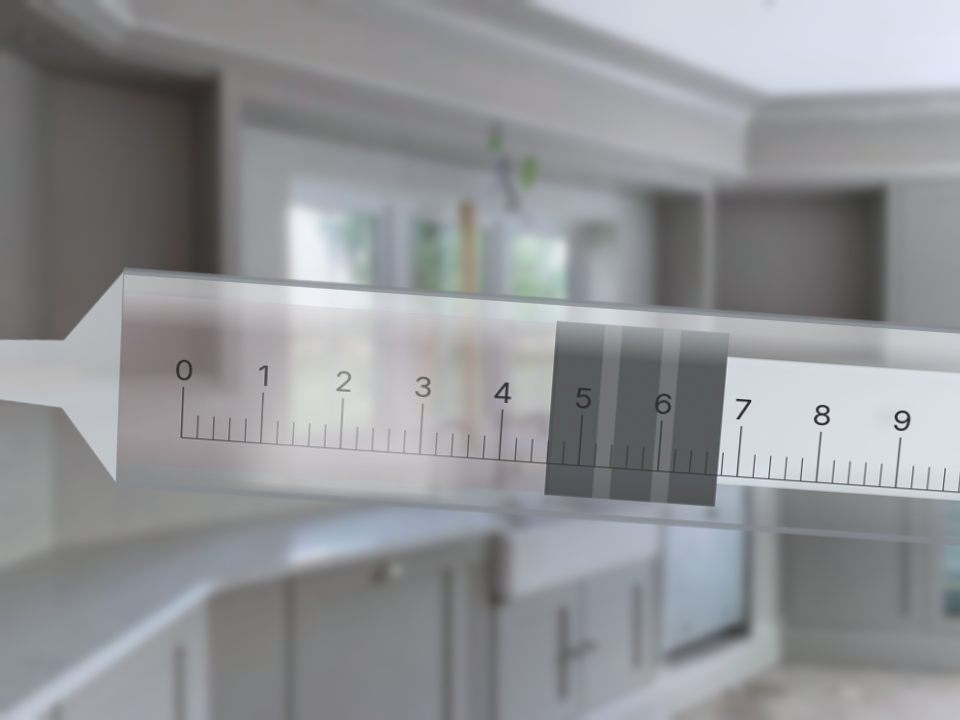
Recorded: 4.6 mL
